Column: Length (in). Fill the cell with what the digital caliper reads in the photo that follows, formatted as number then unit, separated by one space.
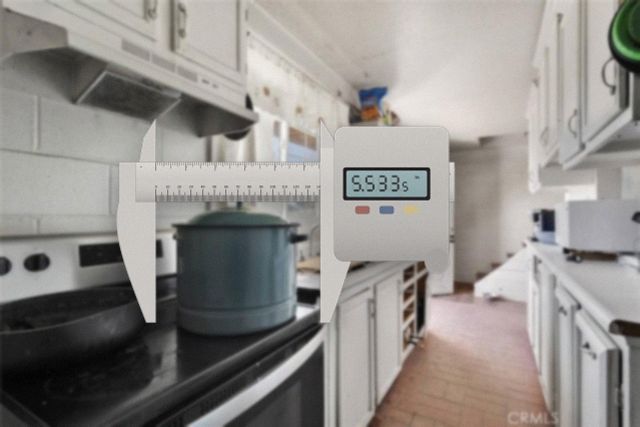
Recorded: 5.5335 in
